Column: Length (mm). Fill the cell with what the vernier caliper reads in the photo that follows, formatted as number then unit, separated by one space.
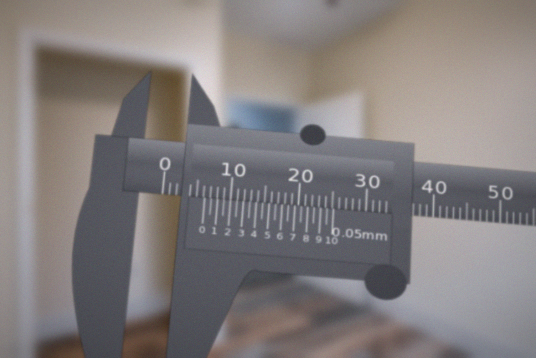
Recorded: 6.2 mm
